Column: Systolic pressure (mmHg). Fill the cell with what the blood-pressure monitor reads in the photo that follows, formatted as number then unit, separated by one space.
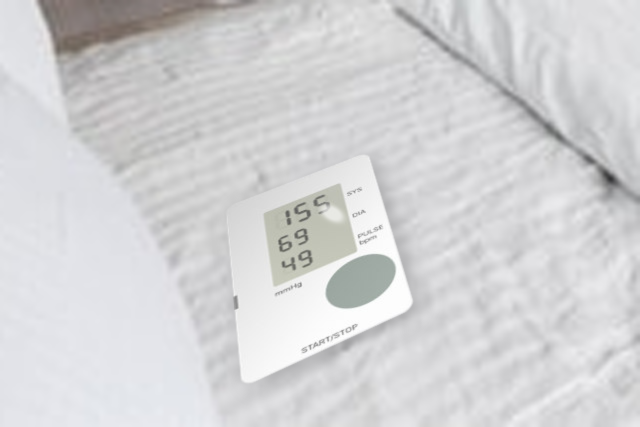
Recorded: 155 mmHg
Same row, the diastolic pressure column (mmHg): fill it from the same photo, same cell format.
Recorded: 69 mmHg
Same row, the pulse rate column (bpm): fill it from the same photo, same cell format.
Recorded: 49 bpm
